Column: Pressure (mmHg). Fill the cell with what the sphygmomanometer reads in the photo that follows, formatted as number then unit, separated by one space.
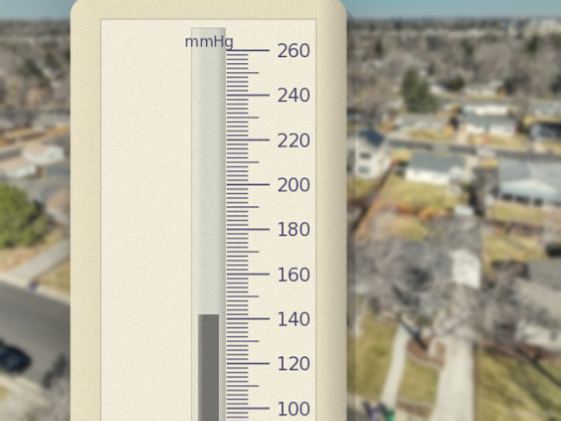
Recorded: 142 mmHg
